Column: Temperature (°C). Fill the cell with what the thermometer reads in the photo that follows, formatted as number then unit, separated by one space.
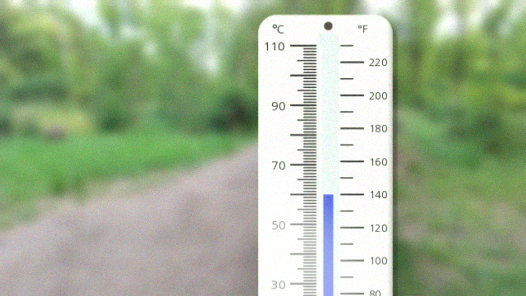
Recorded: 60 °C
